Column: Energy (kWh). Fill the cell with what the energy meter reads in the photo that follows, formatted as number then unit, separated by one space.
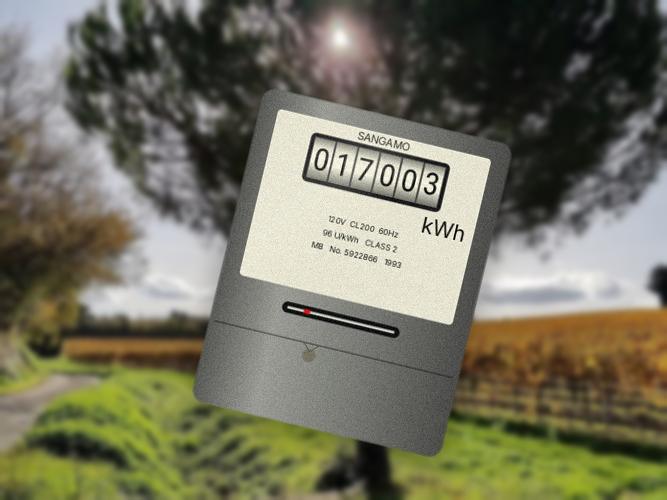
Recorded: 17003 kWh
